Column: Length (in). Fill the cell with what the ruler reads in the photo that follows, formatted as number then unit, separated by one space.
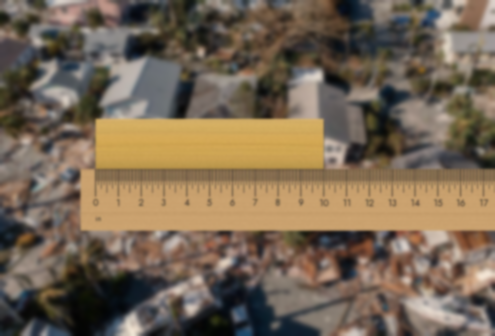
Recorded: 10 in
